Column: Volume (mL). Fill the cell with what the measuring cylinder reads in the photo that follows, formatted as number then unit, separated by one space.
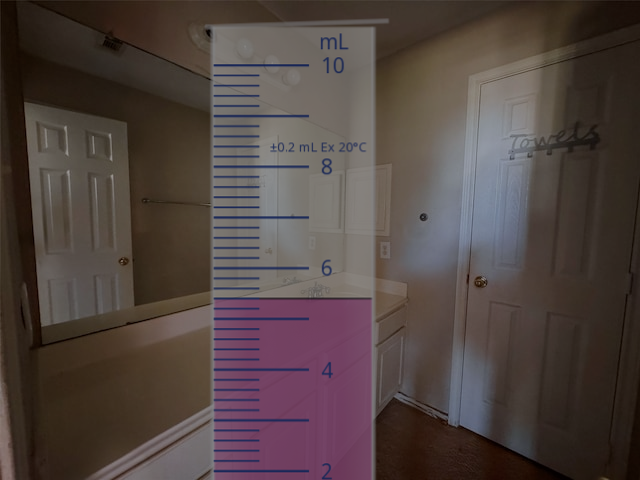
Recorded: 5.4 mL
